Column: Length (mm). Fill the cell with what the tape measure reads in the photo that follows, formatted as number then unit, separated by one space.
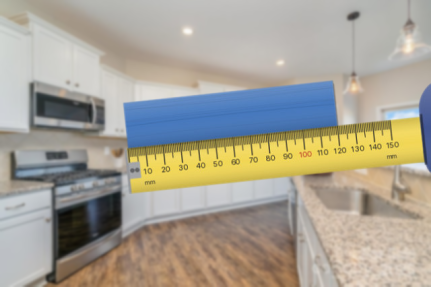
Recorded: 120 mm
